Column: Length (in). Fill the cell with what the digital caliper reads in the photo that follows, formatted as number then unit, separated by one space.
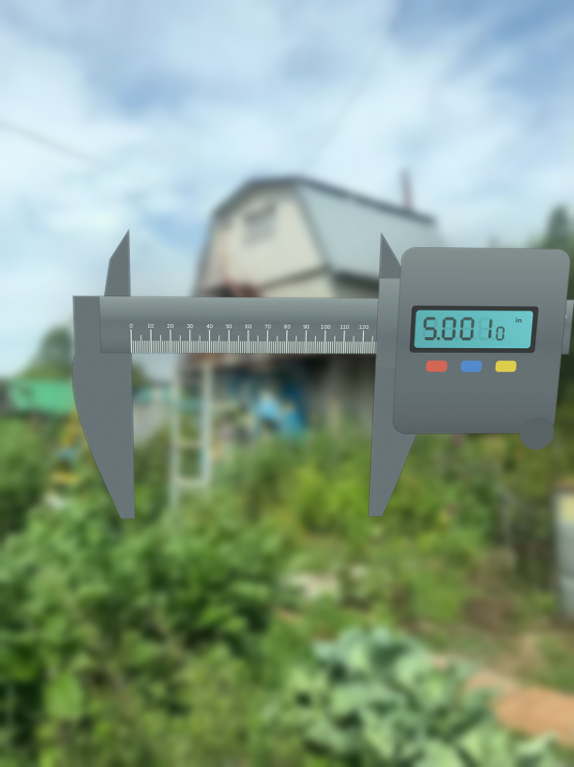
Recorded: 5.0010 in
